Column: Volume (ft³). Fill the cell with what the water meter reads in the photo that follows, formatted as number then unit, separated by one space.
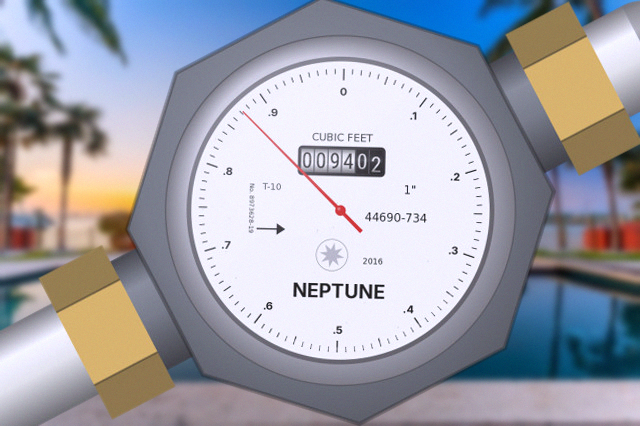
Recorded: 9401.87 ft³
